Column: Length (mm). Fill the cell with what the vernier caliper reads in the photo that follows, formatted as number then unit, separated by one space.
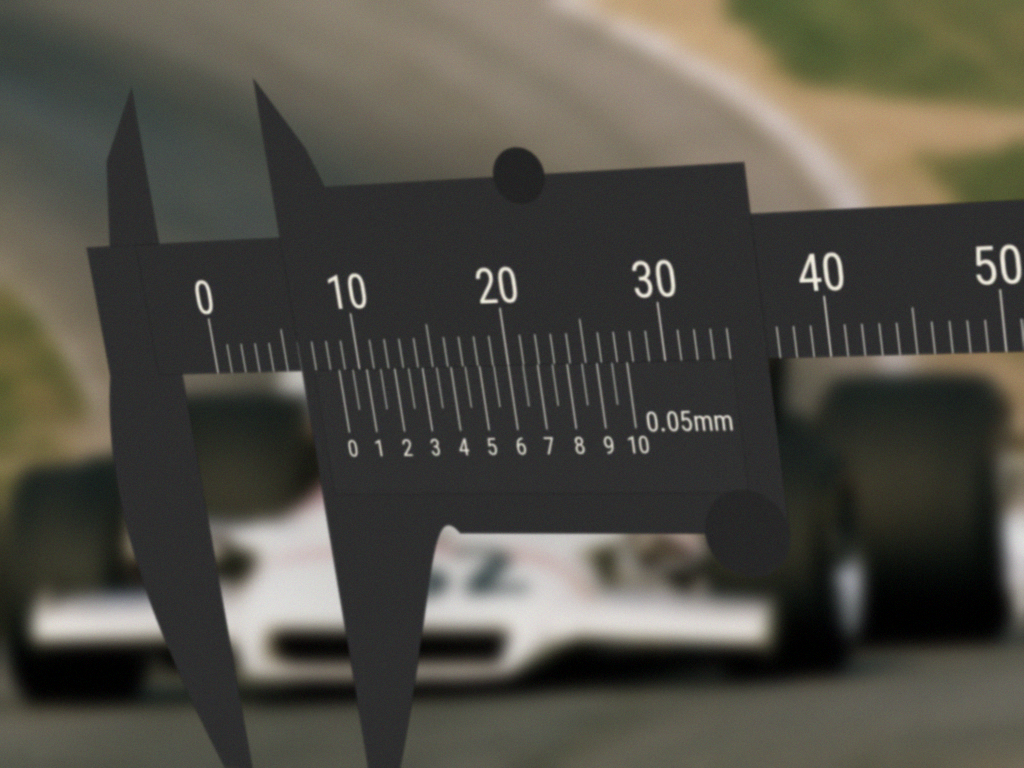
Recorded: 8.6 mm
